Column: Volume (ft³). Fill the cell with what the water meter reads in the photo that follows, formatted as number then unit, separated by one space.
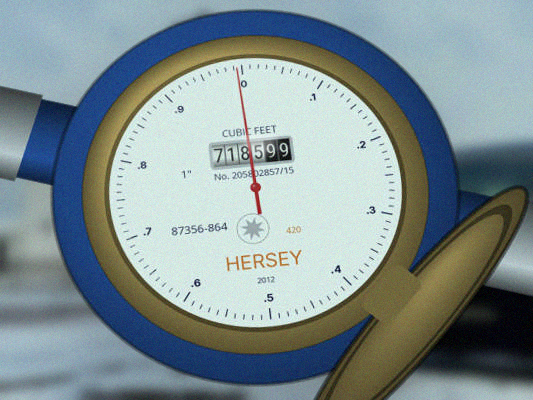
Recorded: 718598.99 ft³
